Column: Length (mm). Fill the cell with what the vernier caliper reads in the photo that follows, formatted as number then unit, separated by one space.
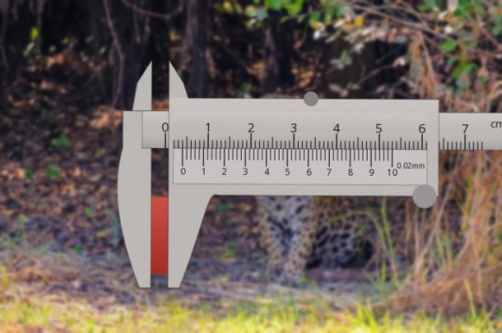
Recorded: 4.0 mm
